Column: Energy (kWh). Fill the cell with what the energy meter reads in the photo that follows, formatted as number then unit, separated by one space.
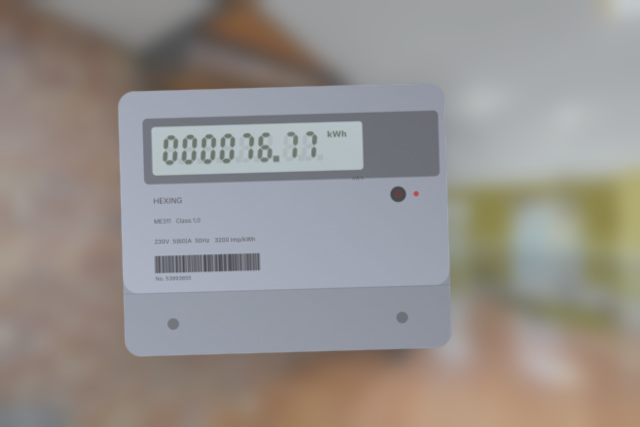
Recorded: 76.77 kWh
